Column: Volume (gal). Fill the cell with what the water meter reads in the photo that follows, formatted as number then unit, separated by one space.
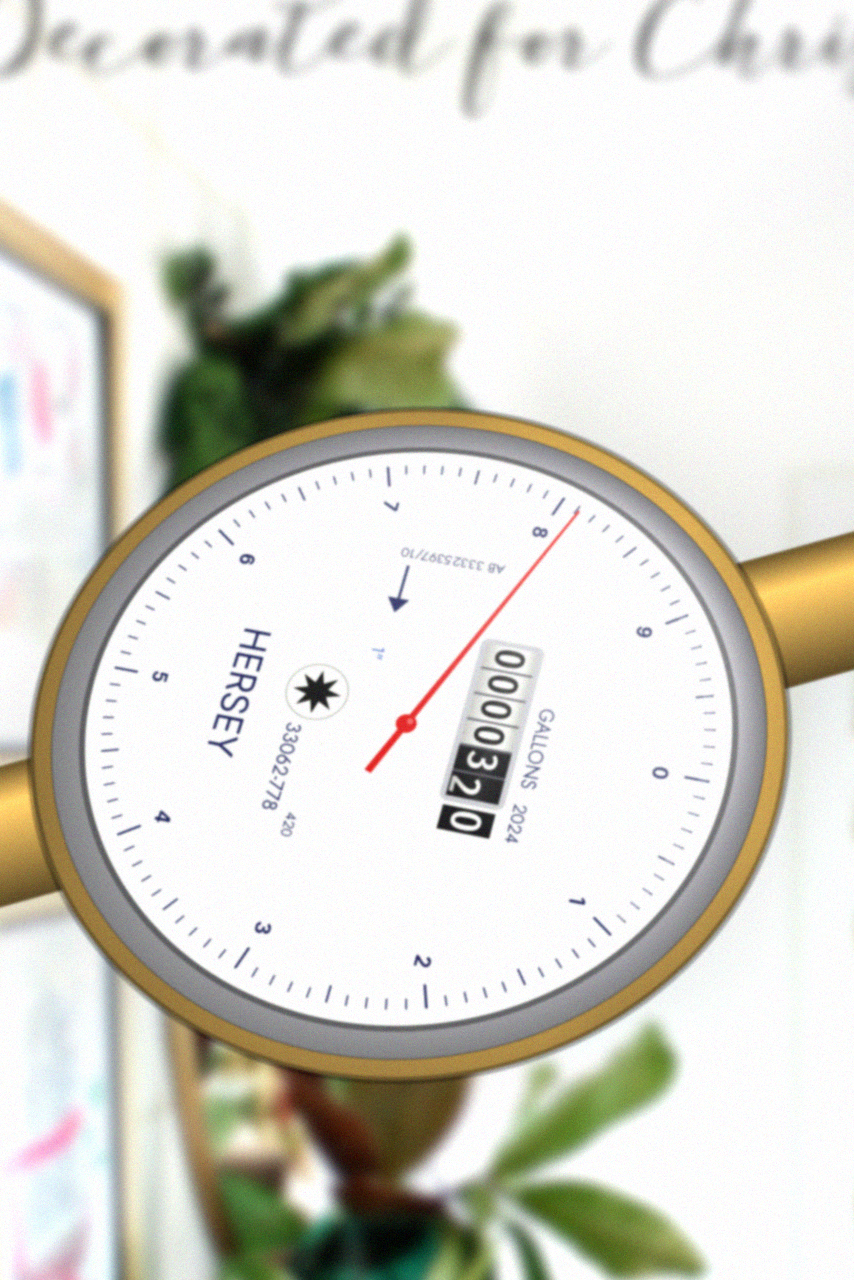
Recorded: 318.1 gal
